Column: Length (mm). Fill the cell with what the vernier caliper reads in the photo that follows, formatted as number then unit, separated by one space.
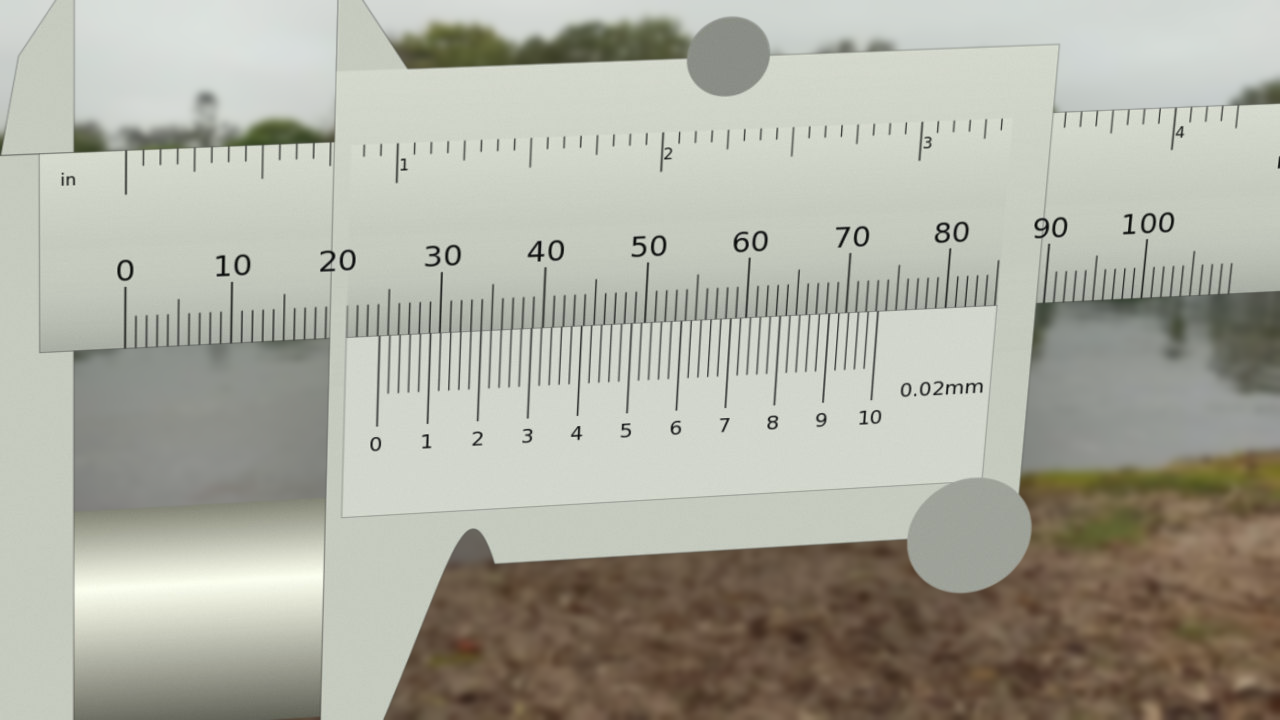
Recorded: 24.2 mm
